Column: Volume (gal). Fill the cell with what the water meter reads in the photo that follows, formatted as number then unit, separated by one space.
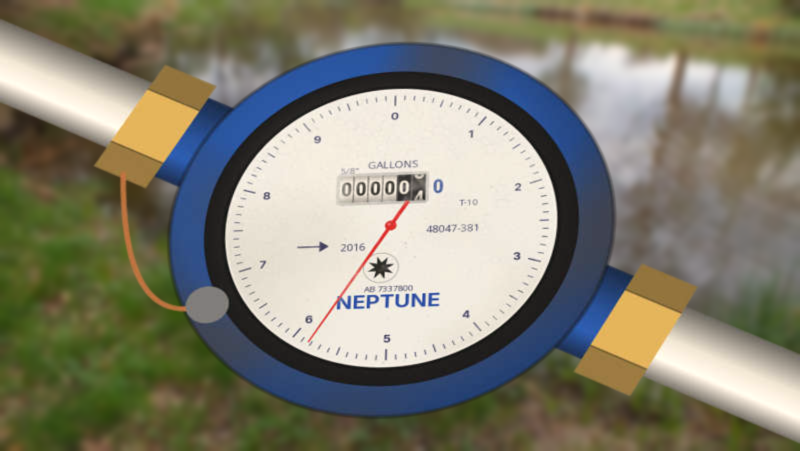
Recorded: 35.8 gal
